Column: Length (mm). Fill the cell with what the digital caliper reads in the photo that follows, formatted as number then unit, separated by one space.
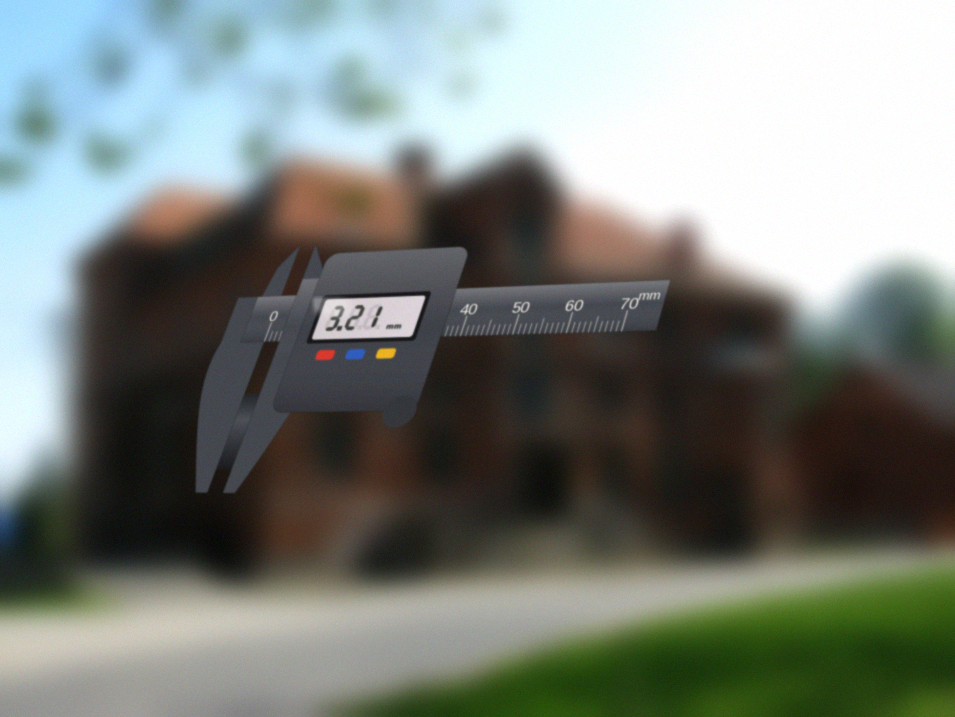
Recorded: 3.21 mm
